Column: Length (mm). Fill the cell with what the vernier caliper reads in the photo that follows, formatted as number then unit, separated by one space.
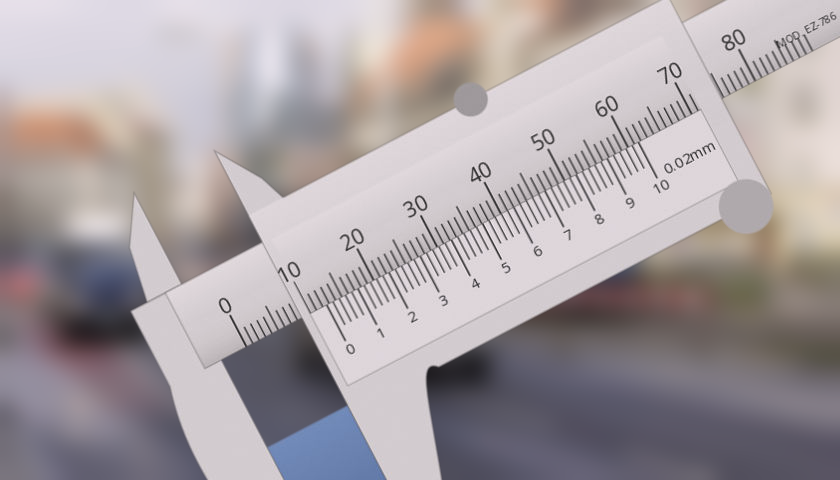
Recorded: 12.6 mm
